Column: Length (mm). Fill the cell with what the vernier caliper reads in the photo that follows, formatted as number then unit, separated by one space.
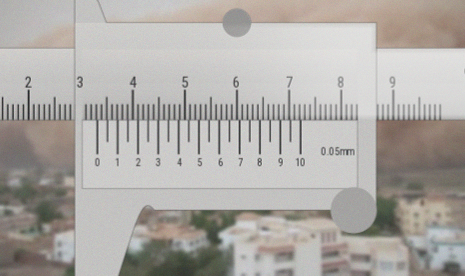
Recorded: 33.2 mm
